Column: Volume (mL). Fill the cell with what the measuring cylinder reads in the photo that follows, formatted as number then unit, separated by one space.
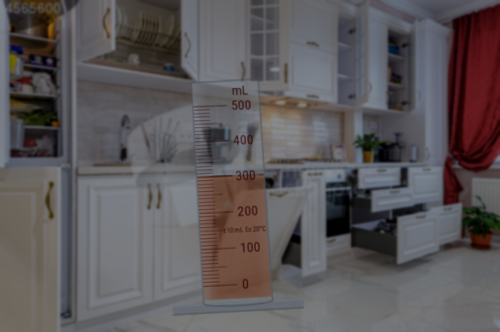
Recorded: 300 mL
